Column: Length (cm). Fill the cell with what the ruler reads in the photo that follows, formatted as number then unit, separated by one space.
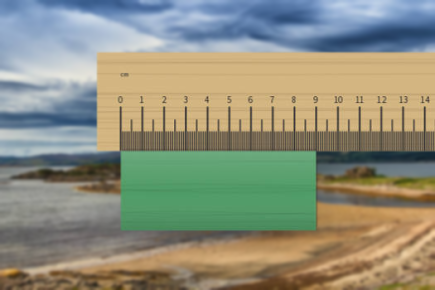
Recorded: 9 cm
